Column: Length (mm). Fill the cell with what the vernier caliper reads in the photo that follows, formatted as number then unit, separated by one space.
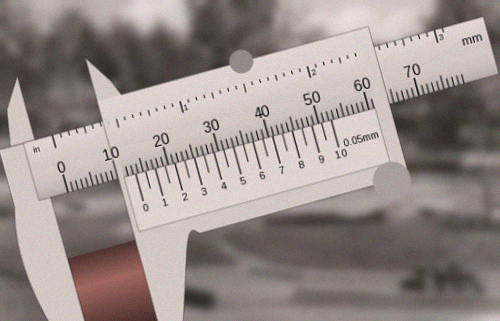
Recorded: 13.5 mm
